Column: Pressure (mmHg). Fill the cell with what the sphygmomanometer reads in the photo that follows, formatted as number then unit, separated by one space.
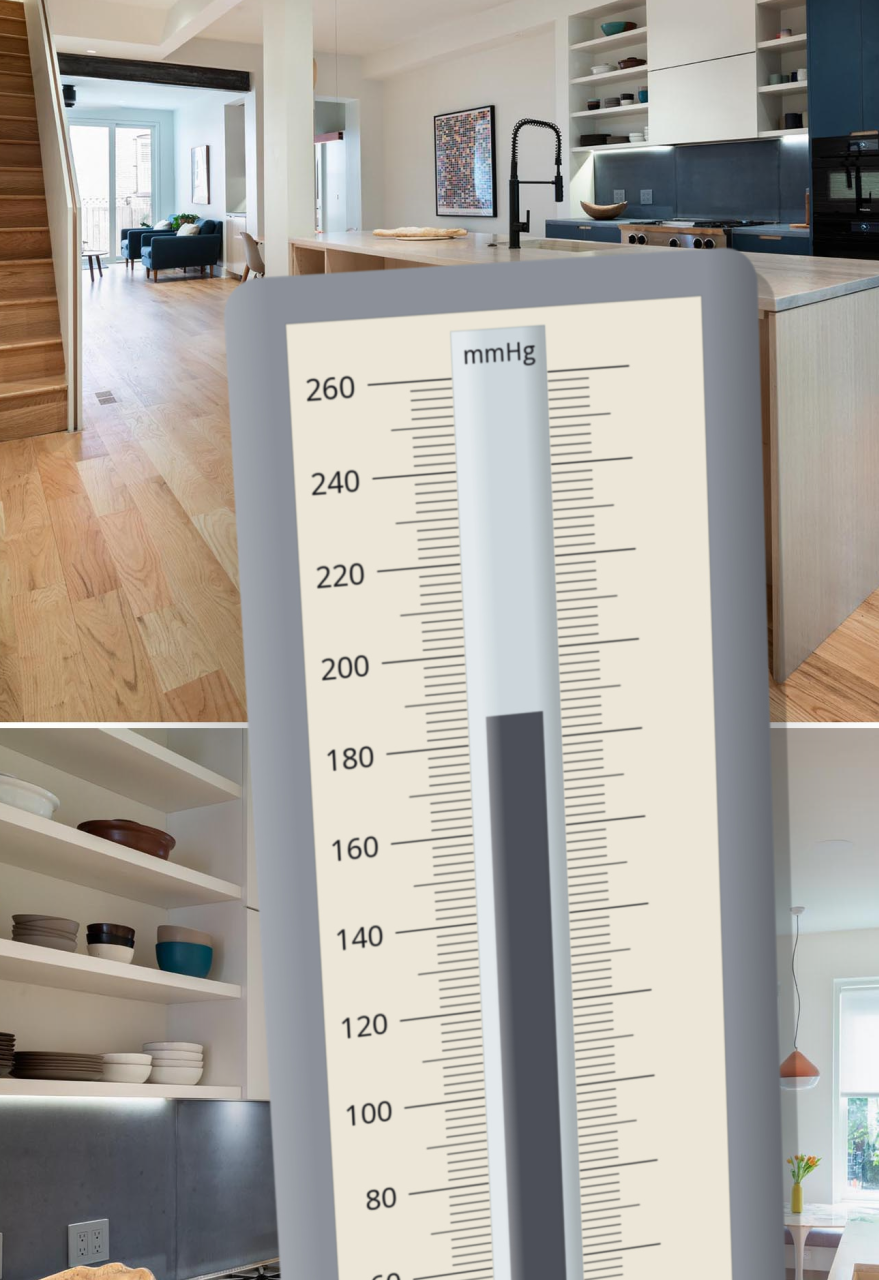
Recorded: 186 mmHg
